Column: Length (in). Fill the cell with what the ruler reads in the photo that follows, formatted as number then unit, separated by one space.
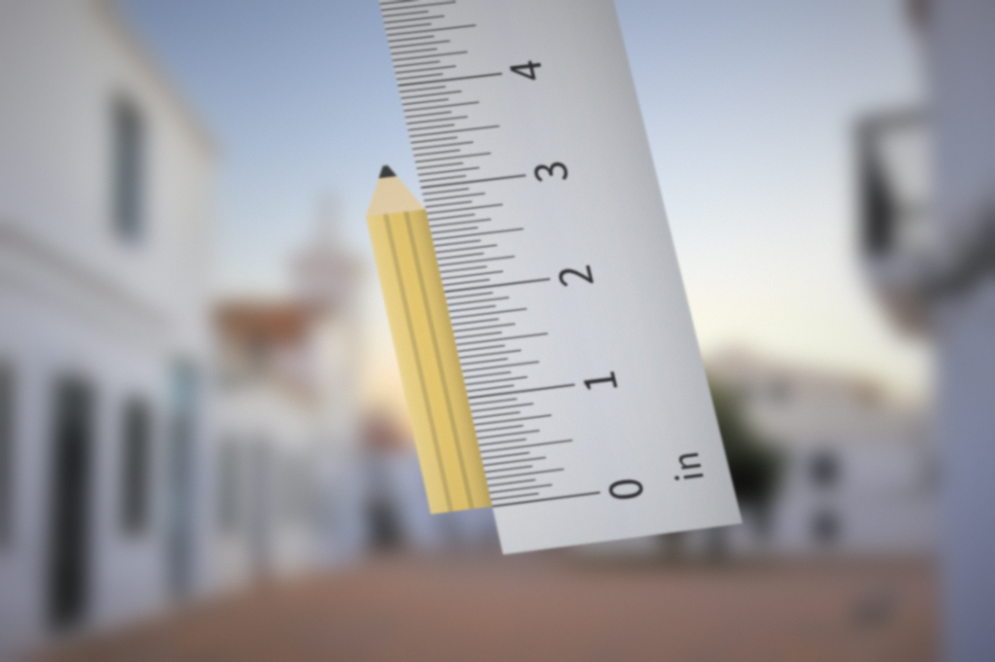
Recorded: 3.25 in
